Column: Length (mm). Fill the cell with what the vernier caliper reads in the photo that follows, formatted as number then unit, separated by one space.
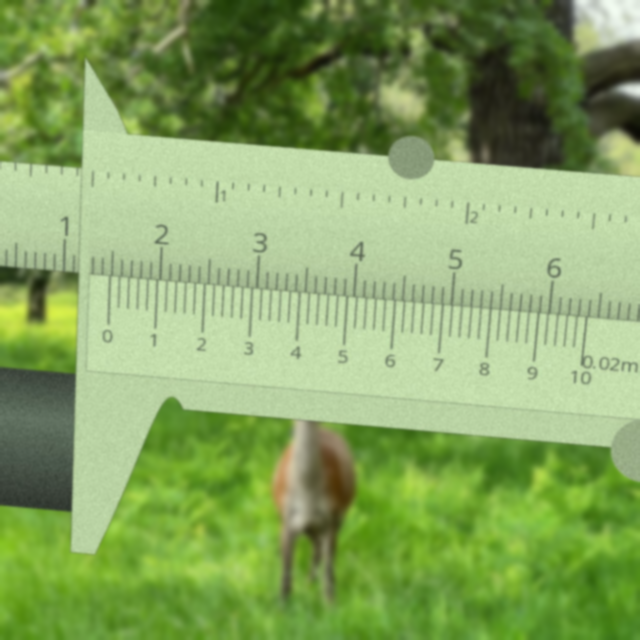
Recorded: 14.8 mm
